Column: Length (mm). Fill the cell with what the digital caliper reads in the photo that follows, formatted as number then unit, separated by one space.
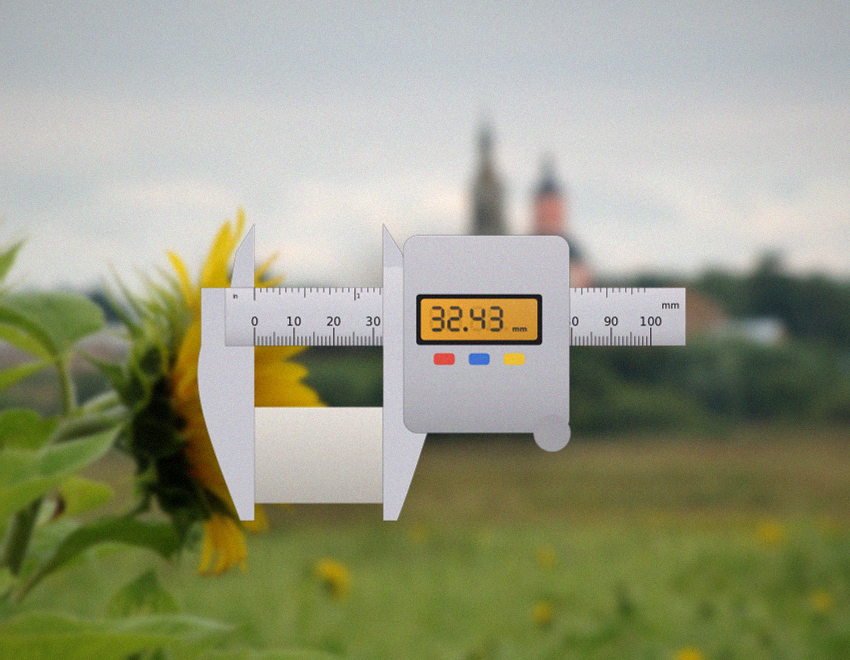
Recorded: 32.43 mm
